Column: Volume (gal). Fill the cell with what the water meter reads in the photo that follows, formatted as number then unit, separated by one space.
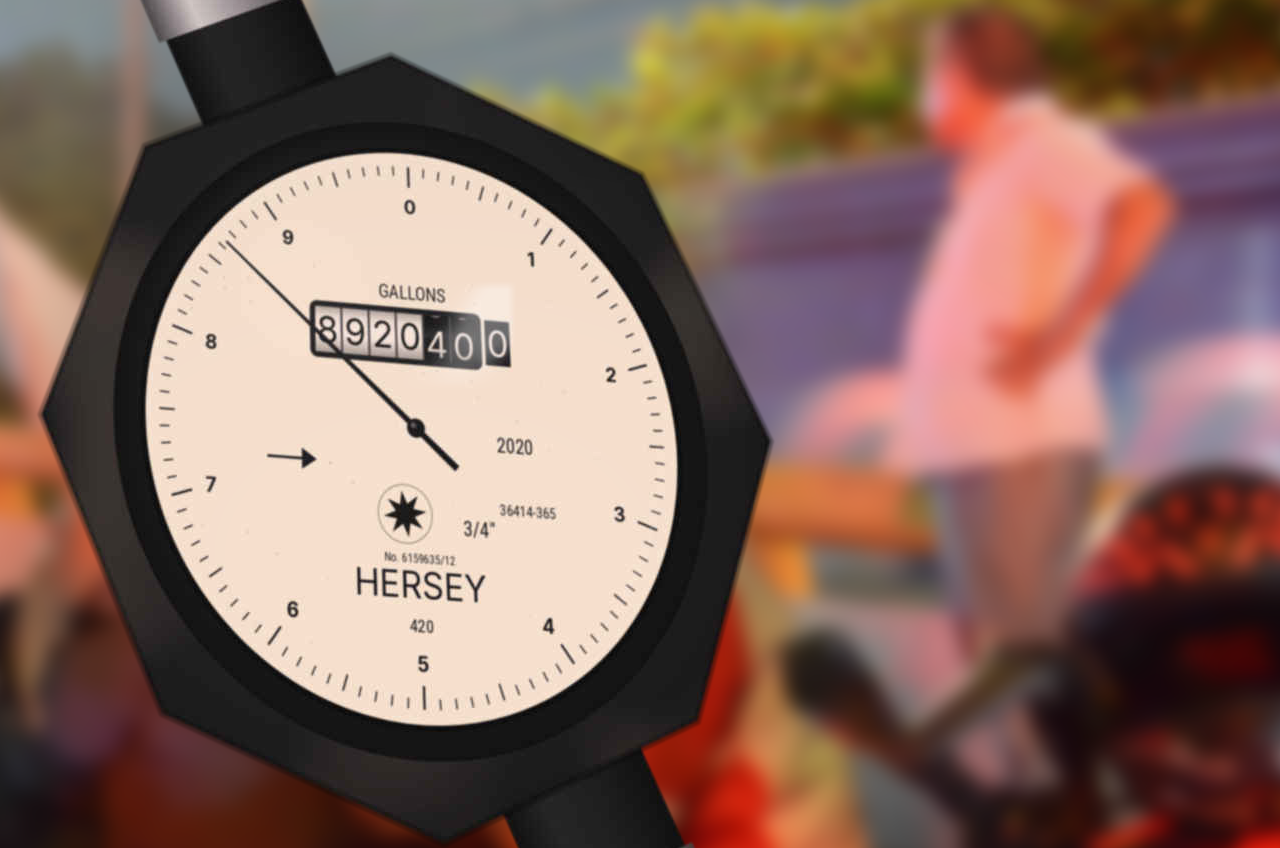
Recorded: 8920398.6 gal
